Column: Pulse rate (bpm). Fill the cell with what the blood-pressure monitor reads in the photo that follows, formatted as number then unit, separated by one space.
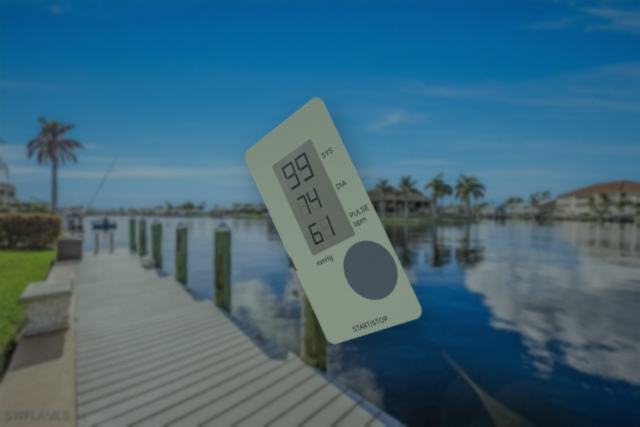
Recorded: 61 bpm
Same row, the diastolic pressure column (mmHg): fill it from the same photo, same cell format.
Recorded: 74 mmHg
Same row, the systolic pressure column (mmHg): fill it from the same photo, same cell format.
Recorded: 99 mmHg
